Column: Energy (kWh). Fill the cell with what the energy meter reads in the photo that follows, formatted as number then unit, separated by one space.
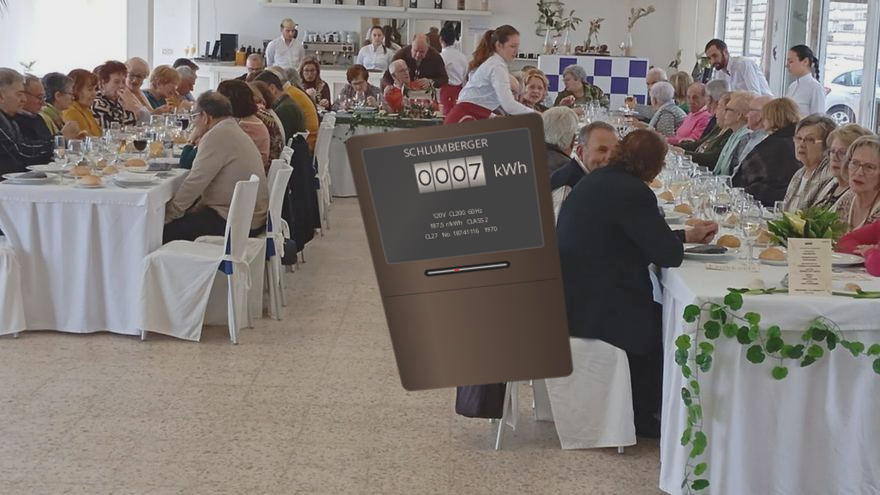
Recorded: 7 kWh
